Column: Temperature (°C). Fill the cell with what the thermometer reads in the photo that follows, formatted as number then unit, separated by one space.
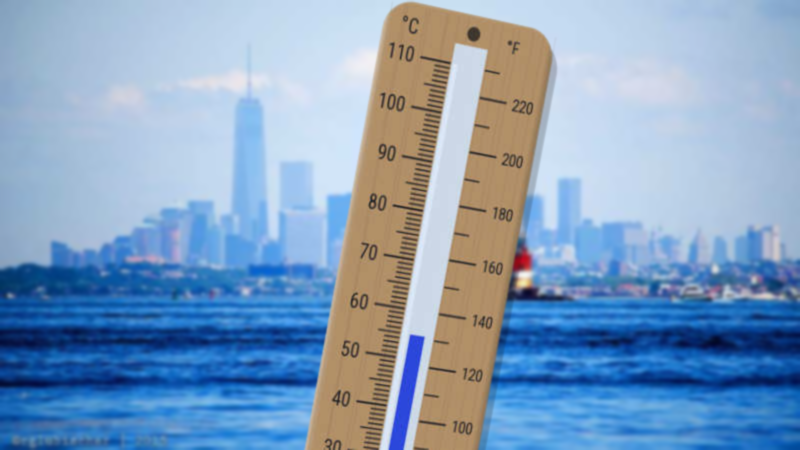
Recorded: 55 °C
